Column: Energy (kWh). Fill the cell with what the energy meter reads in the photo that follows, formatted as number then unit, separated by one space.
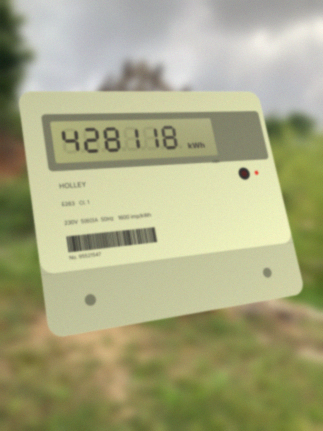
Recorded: 428118 kWh
